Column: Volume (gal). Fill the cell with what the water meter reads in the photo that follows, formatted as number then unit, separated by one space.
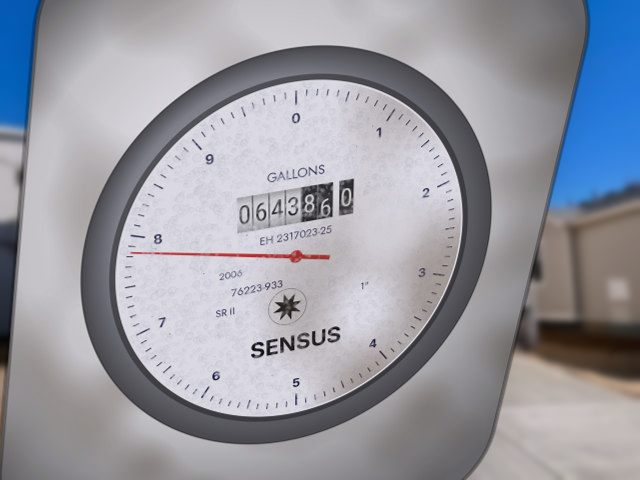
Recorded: 643857.8 gal
